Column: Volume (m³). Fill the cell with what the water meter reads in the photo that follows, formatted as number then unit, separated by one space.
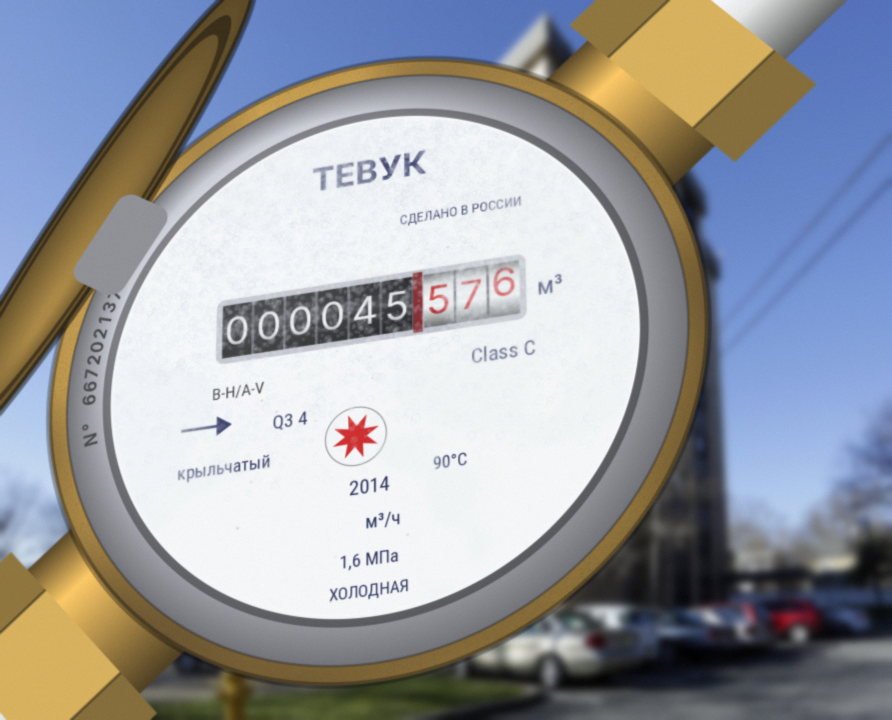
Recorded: 45.576 m³
